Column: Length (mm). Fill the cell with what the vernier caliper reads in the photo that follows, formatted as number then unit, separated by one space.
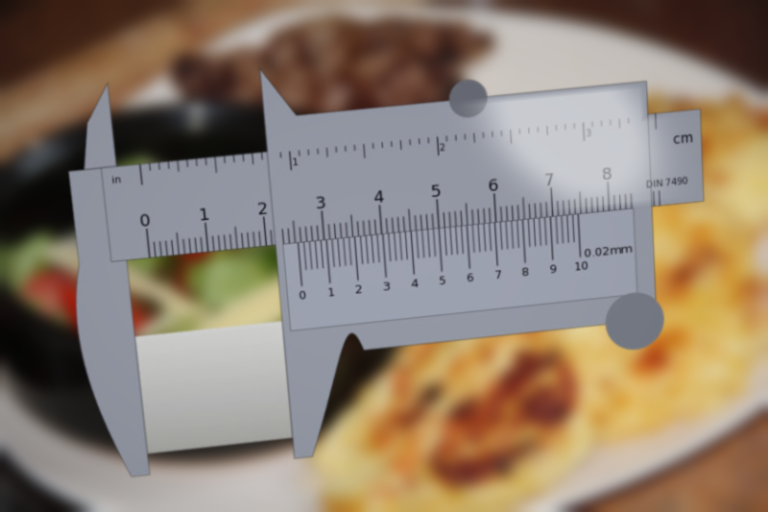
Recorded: 25.5 mm
